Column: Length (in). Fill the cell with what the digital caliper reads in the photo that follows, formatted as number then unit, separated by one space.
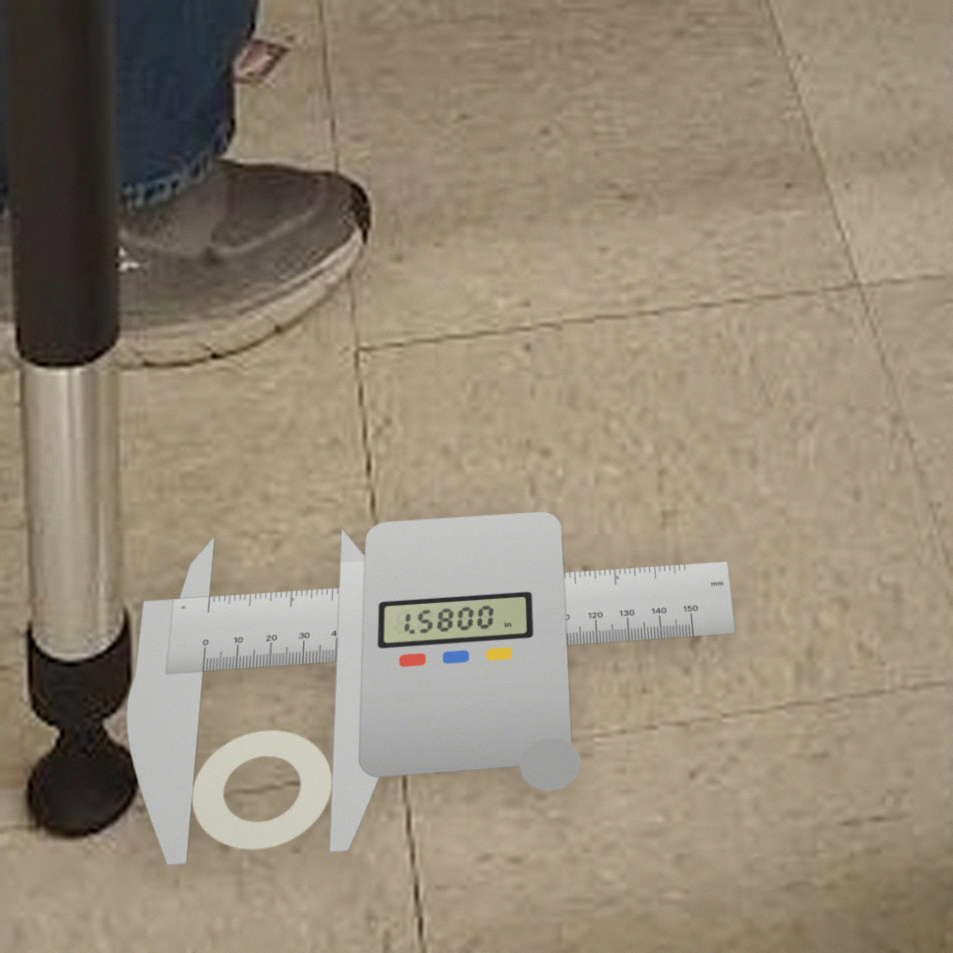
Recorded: 1.5800 in
